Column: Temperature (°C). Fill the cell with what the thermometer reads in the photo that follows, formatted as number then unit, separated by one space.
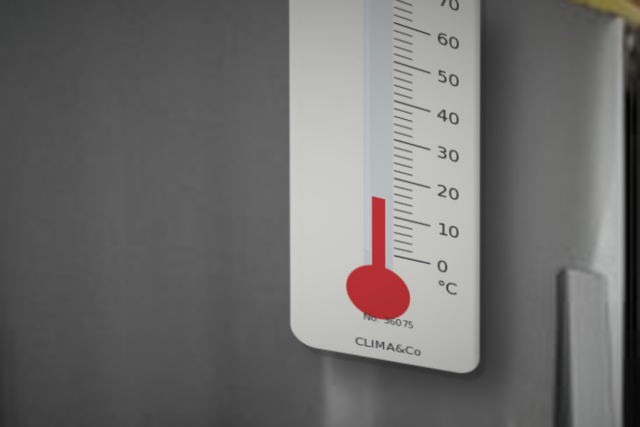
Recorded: 14 °C
